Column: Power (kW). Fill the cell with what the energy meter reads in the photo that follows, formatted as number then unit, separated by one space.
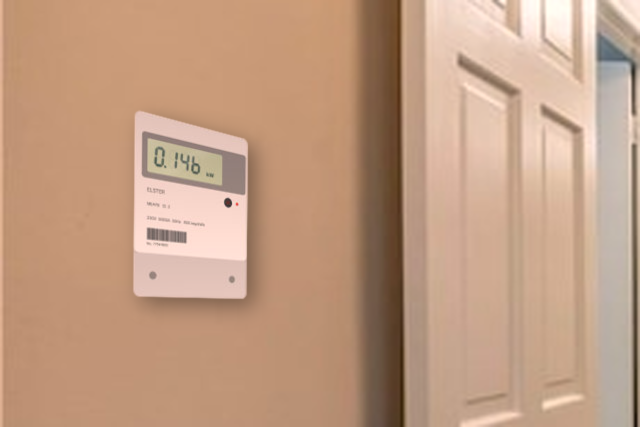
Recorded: 0.146 kW
